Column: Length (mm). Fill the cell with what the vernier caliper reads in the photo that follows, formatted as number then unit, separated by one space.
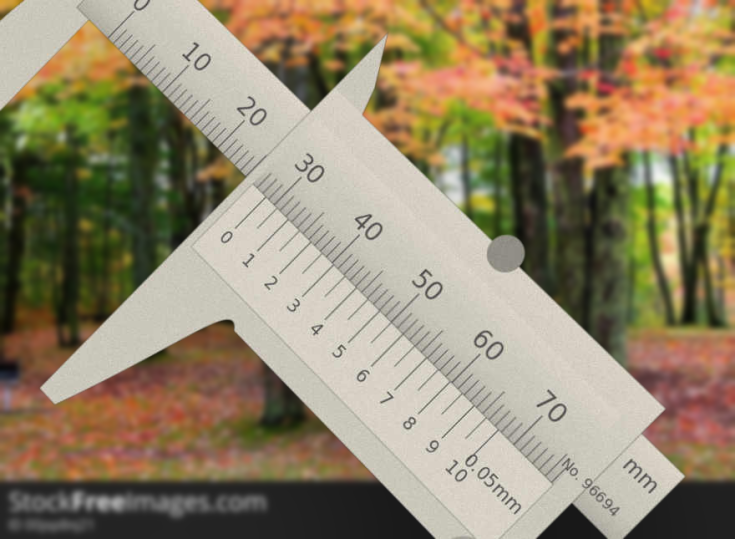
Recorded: 28.6 mm
